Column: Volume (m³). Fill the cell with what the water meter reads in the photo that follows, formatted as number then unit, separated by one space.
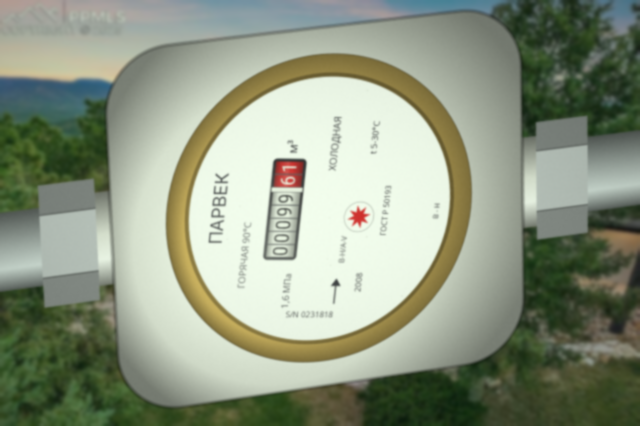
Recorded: 99.61 m³
